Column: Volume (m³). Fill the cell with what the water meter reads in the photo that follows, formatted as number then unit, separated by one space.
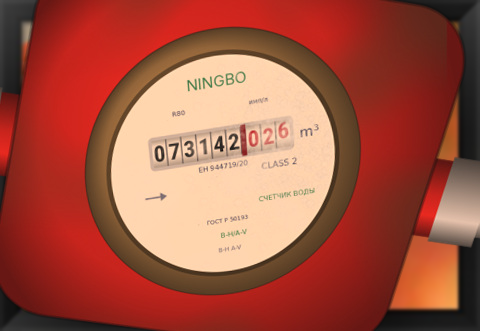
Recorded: 73142.026 m³
